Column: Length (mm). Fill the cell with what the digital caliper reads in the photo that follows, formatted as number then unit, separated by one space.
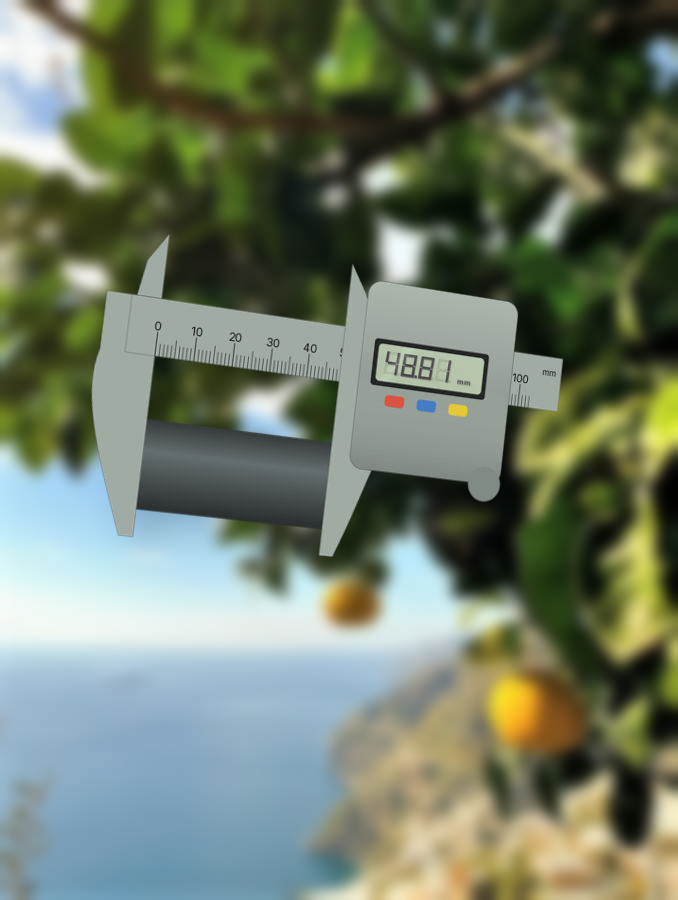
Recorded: 48.81 mm
